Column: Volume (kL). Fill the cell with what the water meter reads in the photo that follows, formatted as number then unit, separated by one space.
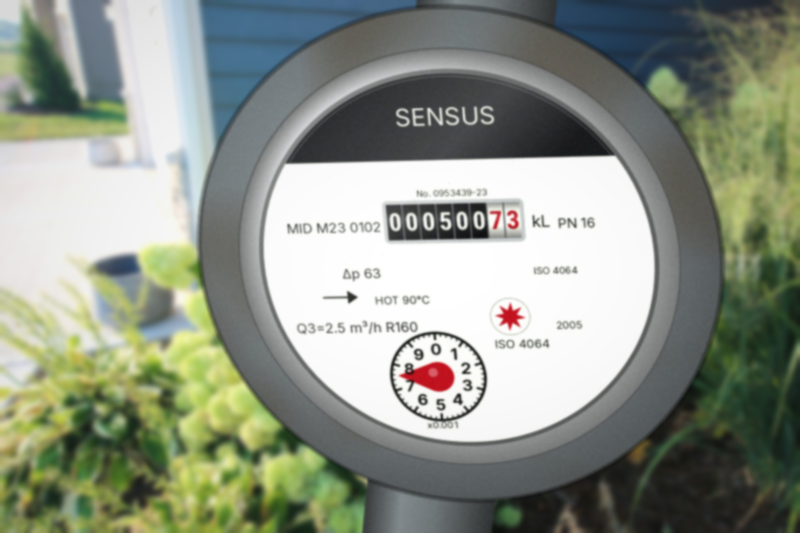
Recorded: 500.737 kL
